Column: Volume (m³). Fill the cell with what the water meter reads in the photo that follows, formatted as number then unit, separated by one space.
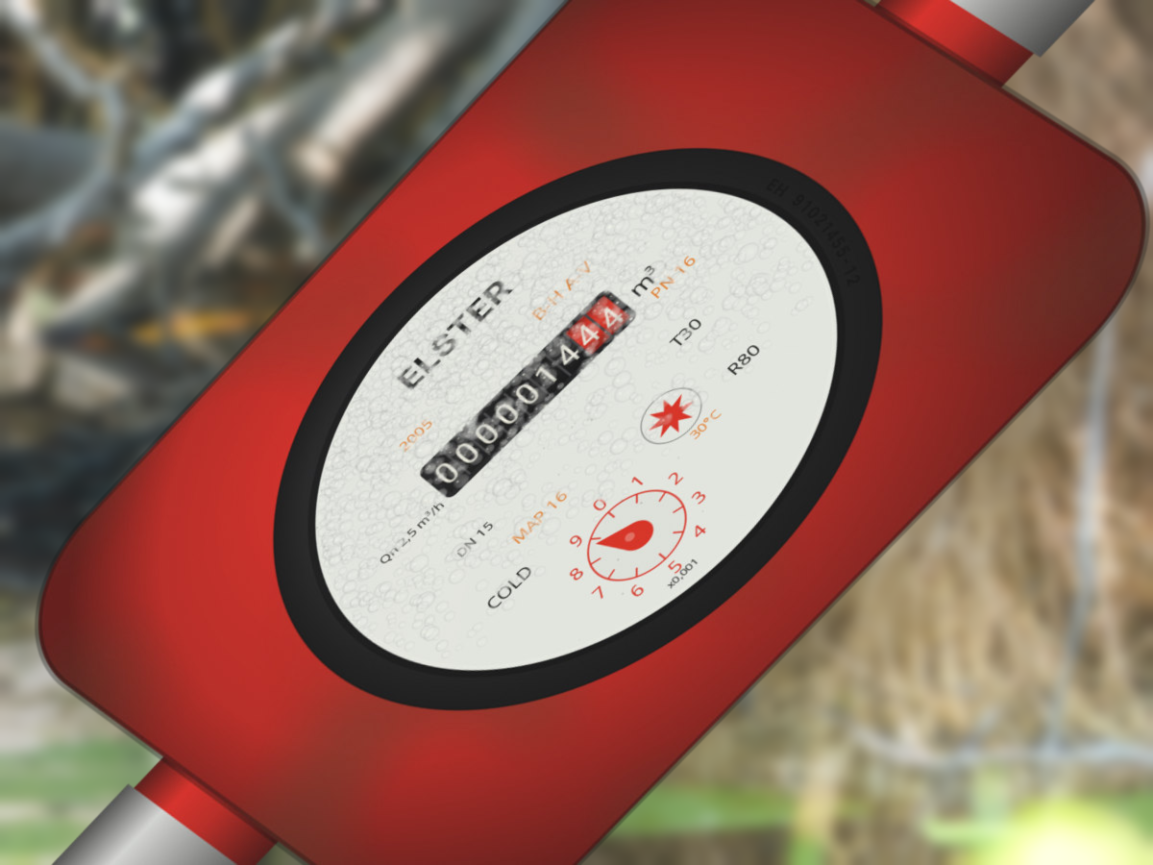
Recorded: 14.438 m³
